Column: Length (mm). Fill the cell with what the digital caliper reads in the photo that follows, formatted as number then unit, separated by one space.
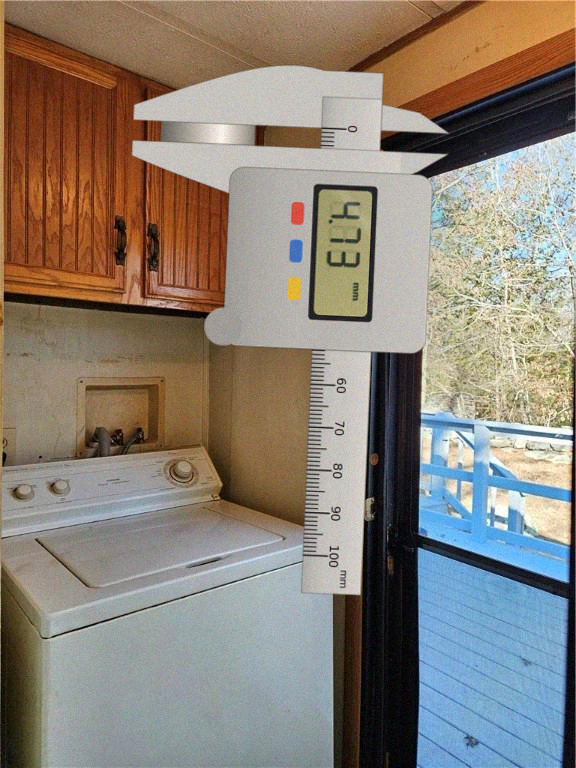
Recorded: 4.73 mm
